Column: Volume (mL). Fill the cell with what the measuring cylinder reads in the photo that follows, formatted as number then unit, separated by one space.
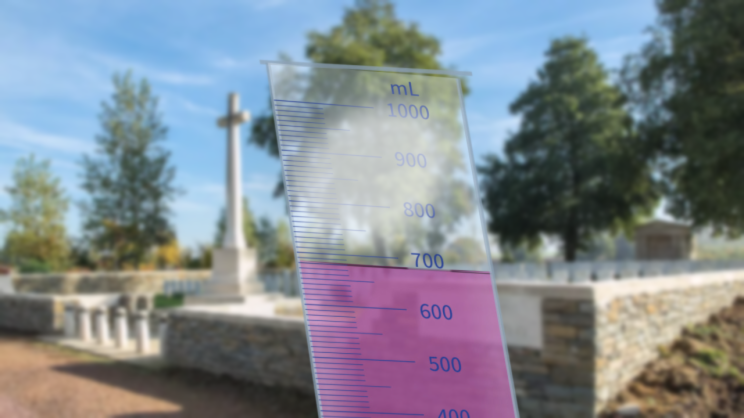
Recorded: 680 mL
